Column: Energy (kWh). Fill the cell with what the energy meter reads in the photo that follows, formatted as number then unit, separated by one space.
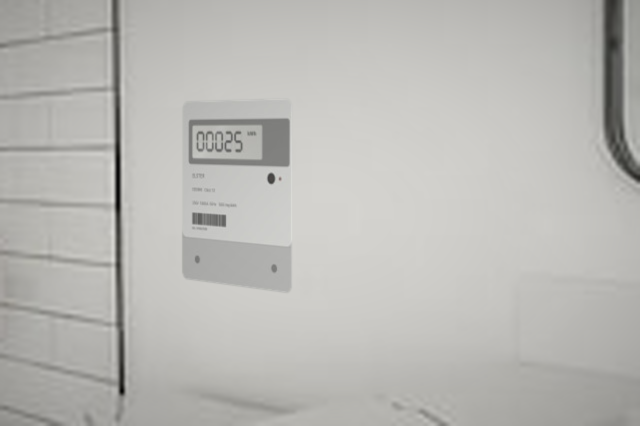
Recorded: 25 kWh
